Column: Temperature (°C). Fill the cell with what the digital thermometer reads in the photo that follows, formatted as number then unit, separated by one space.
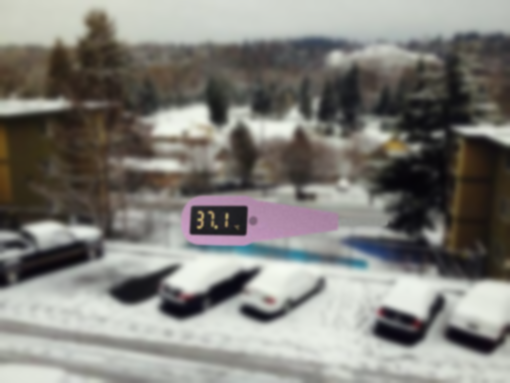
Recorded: 37.1 °C
